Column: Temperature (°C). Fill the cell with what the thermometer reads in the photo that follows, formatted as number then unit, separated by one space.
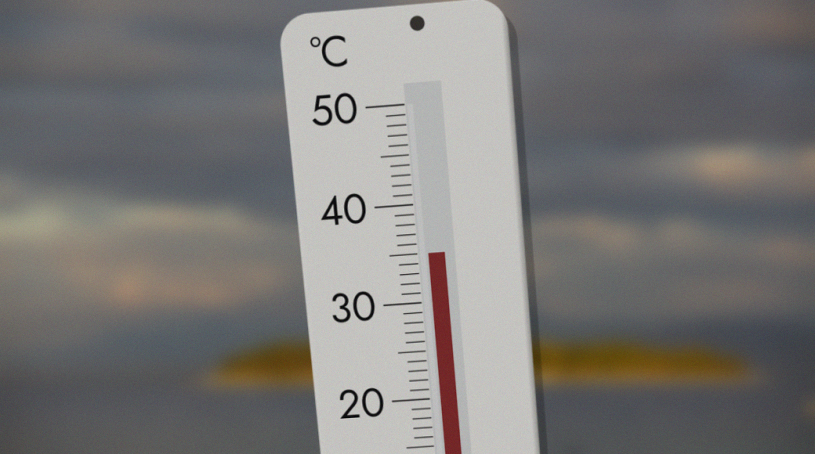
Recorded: 35 °C
